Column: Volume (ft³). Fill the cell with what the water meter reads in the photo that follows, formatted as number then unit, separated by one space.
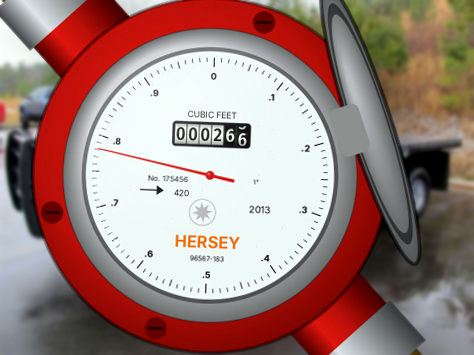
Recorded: 265.78 ft³
